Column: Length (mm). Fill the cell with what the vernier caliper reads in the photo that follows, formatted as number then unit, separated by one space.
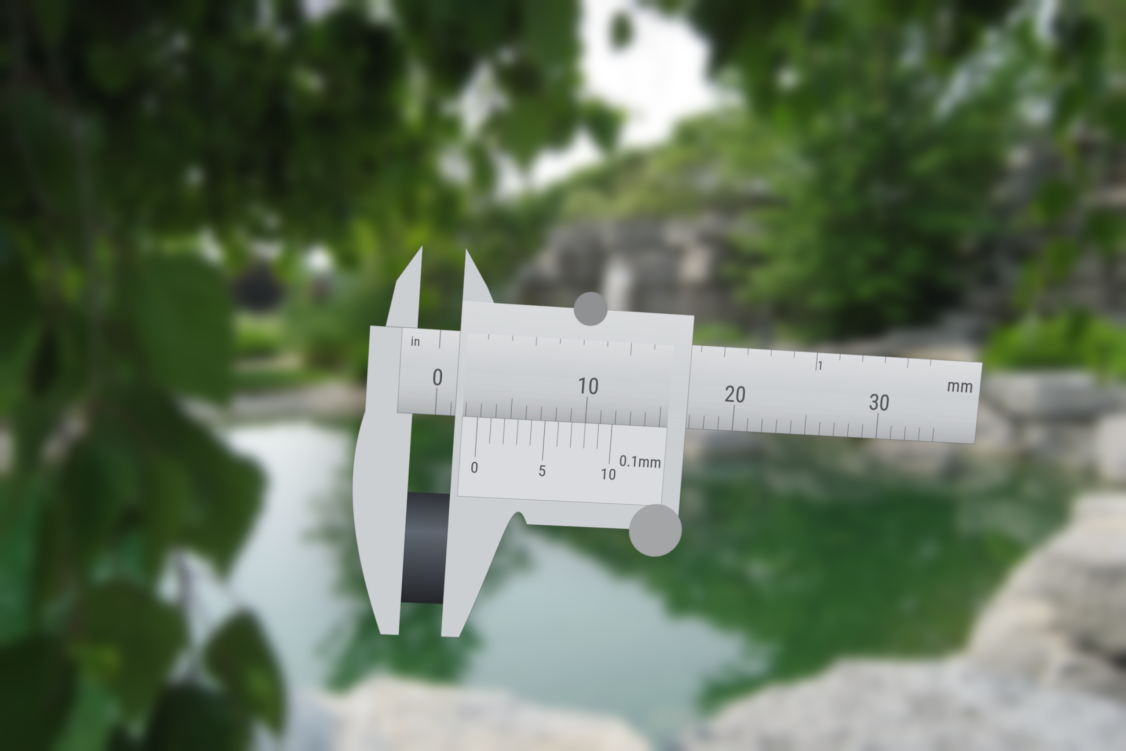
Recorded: 2.8 mm
